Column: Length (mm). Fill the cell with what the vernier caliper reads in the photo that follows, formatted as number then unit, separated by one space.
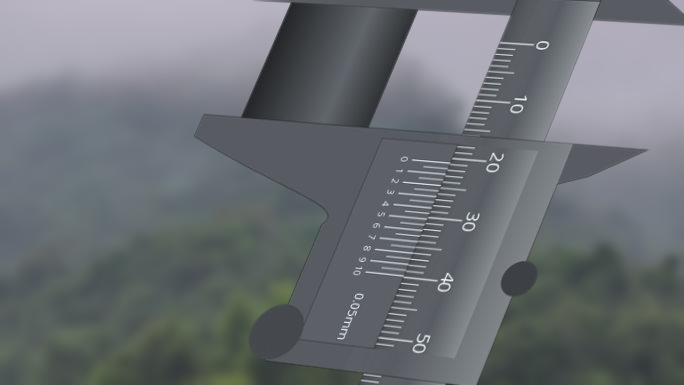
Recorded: 20.8 mm
